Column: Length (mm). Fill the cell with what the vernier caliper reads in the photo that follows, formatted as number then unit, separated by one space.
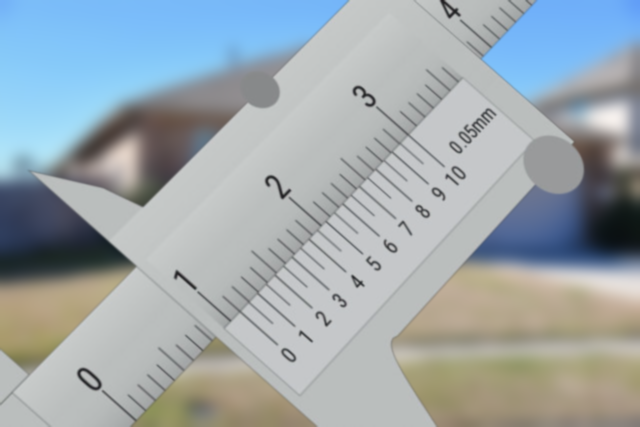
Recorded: 11.0 mm
